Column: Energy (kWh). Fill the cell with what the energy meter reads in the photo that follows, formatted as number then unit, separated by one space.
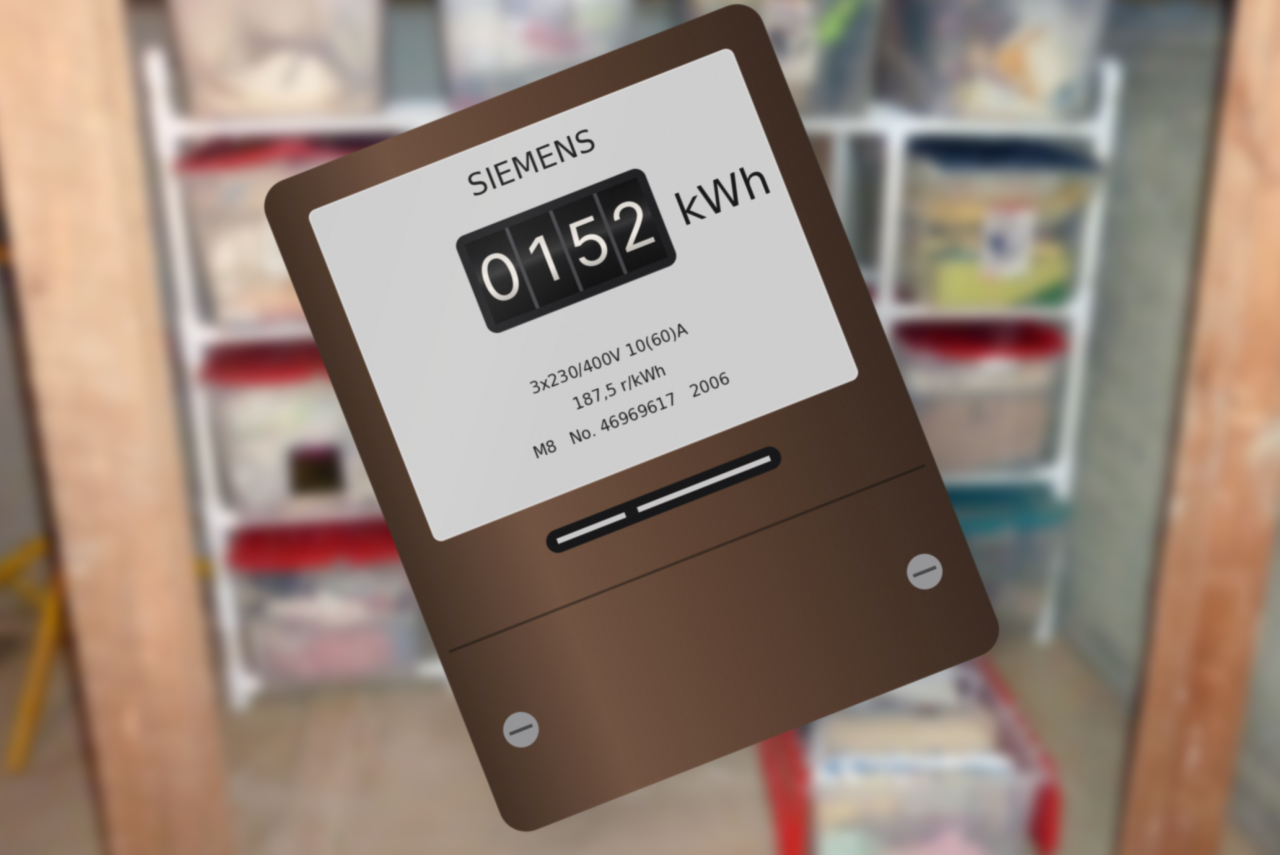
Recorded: 152 kWh
